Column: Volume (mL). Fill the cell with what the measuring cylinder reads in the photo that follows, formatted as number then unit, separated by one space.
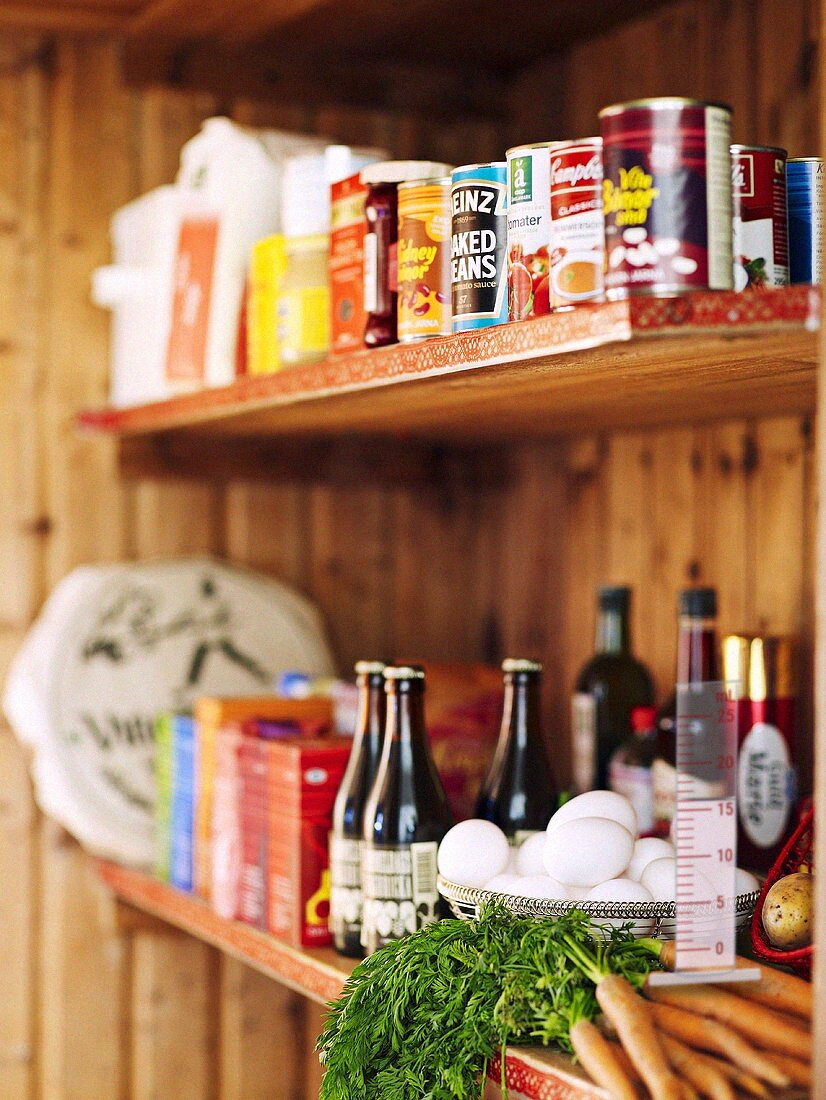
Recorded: 16 mL
